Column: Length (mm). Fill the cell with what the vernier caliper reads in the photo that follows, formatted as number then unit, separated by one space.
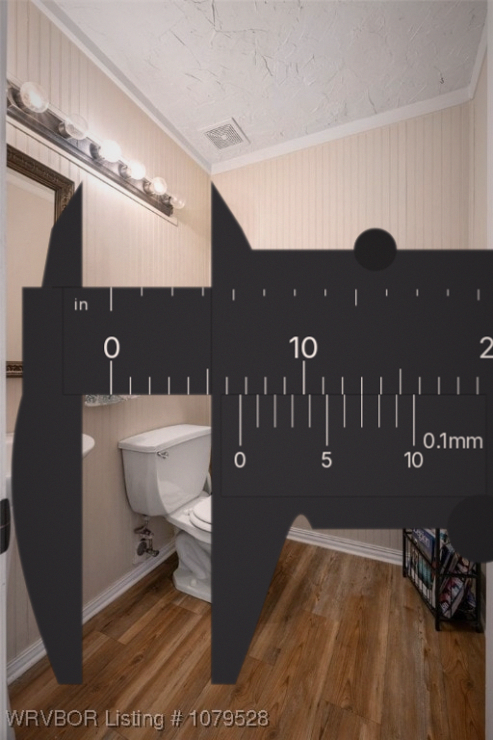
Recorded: 6.7 mm
